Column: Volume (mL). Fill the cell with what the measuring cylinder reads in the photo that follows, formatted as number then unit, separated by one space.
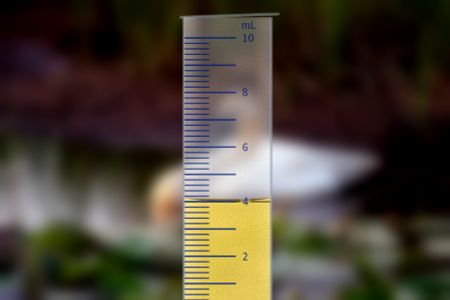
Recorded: 4 mL
